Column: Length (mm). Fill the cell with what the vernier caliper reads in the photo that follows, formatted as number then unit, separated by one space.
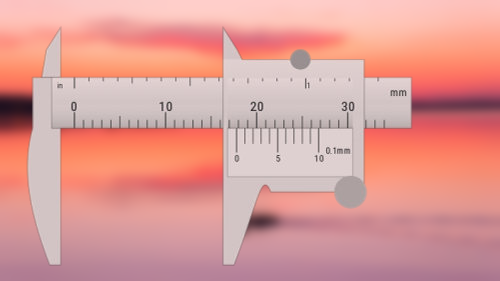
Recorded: 17.8 mm
